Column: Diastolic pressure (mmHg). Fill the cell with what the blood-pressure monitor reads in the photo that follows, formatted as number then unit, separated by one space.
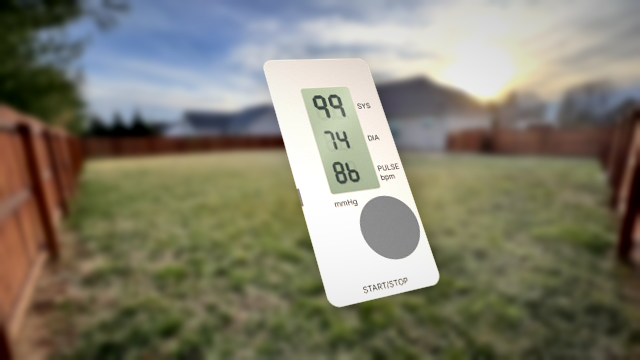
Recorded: 74 mmHg
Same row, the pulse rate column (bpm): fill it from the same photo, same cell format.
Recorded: 86 bpm
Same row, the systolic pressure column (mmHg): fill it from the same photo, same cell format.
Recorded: 99 mmHg
